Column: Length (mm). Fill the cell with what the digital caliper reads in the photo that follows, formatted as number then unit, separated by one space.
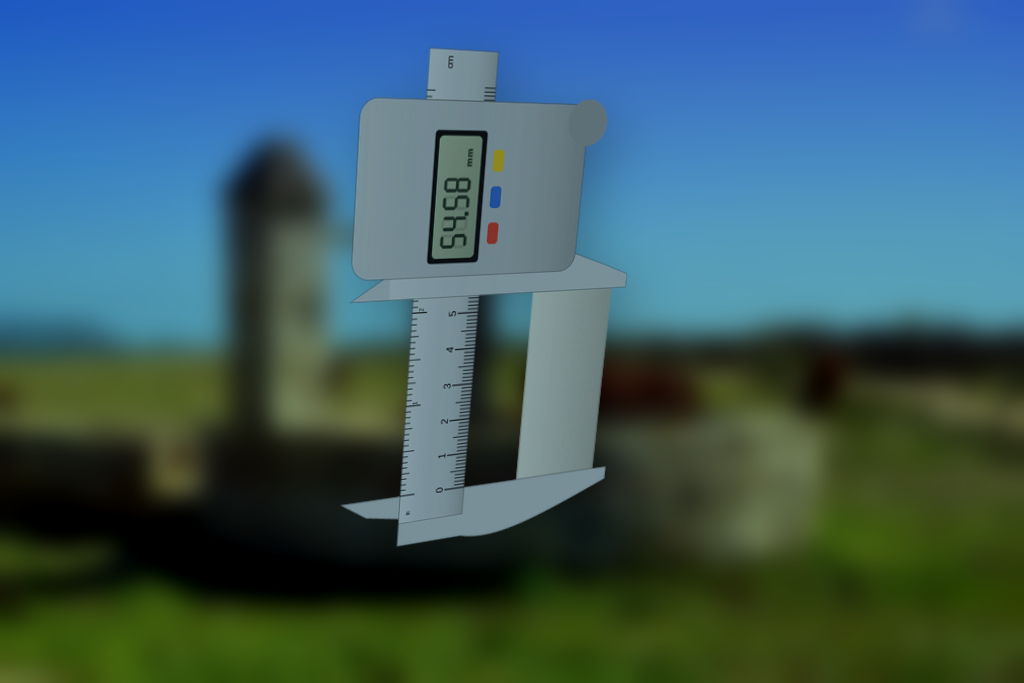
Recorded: 54.58 mm
